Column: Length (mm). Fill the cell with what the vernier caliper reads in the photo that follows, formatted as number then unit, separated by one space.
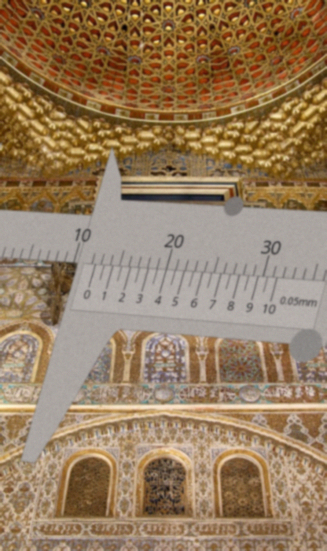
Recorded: 12.4 mm
